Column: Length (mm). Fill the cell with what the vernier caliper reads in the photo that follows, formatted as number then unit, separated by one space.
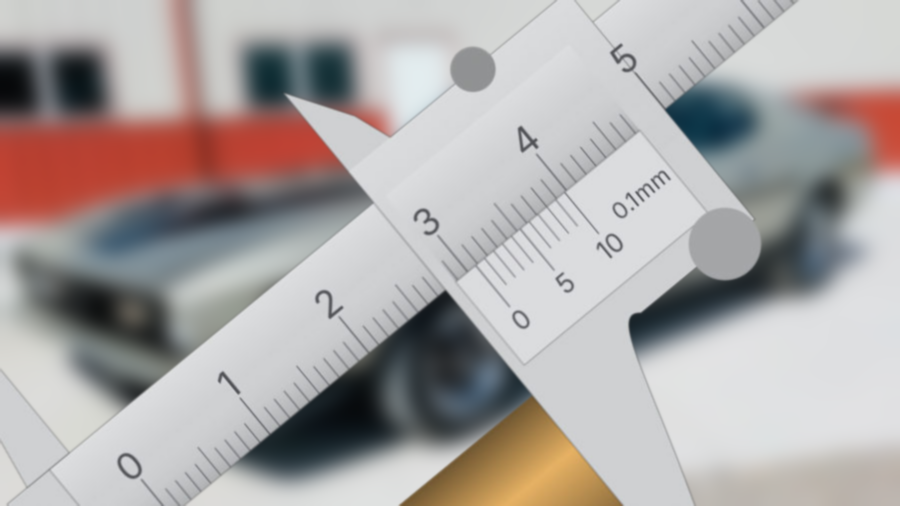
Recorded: 30.8 mm
